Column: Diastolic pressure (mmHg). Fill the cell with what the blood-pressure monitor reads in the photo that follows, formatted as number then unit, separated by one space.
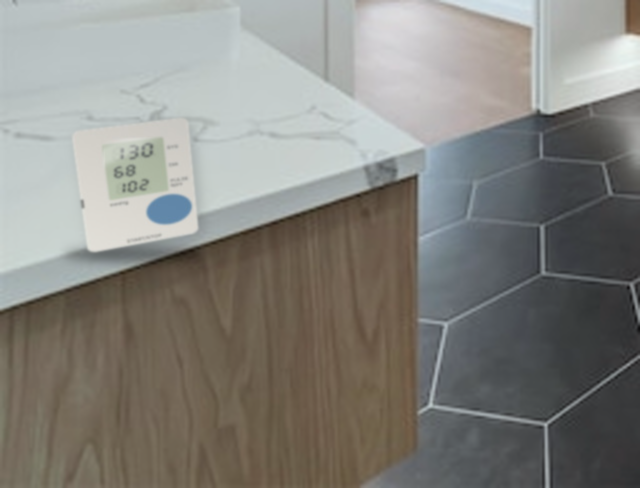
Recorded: 68 mmHg
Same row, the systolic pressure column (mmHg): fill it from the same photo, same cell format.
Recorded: 130 mmHg
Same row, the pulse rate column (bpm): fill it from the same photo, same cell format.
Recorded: 102 bpm
